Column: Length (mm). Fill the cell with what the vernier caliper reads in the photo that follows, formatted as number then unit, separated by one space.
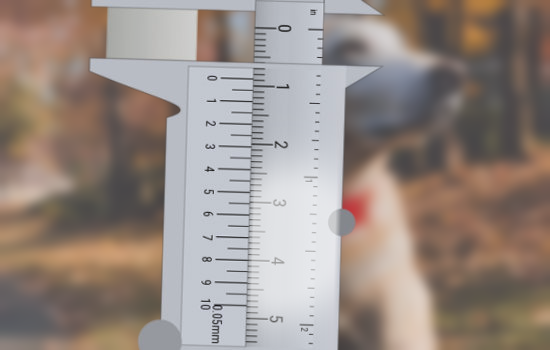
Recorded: 8.8 mm
